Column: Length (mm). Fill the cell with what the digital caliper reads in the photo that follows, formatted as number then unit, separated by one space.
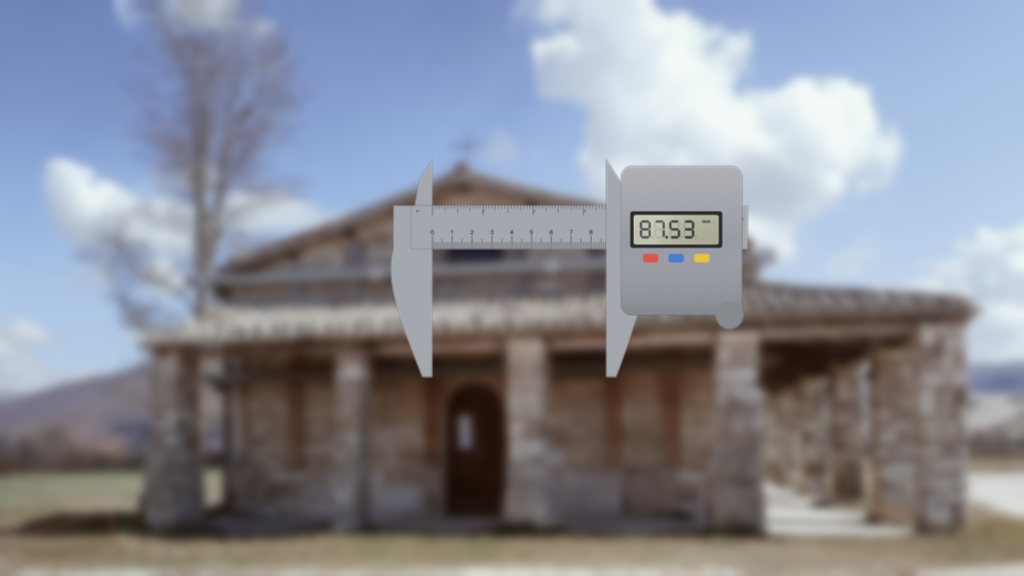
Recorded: 87.53 mm
